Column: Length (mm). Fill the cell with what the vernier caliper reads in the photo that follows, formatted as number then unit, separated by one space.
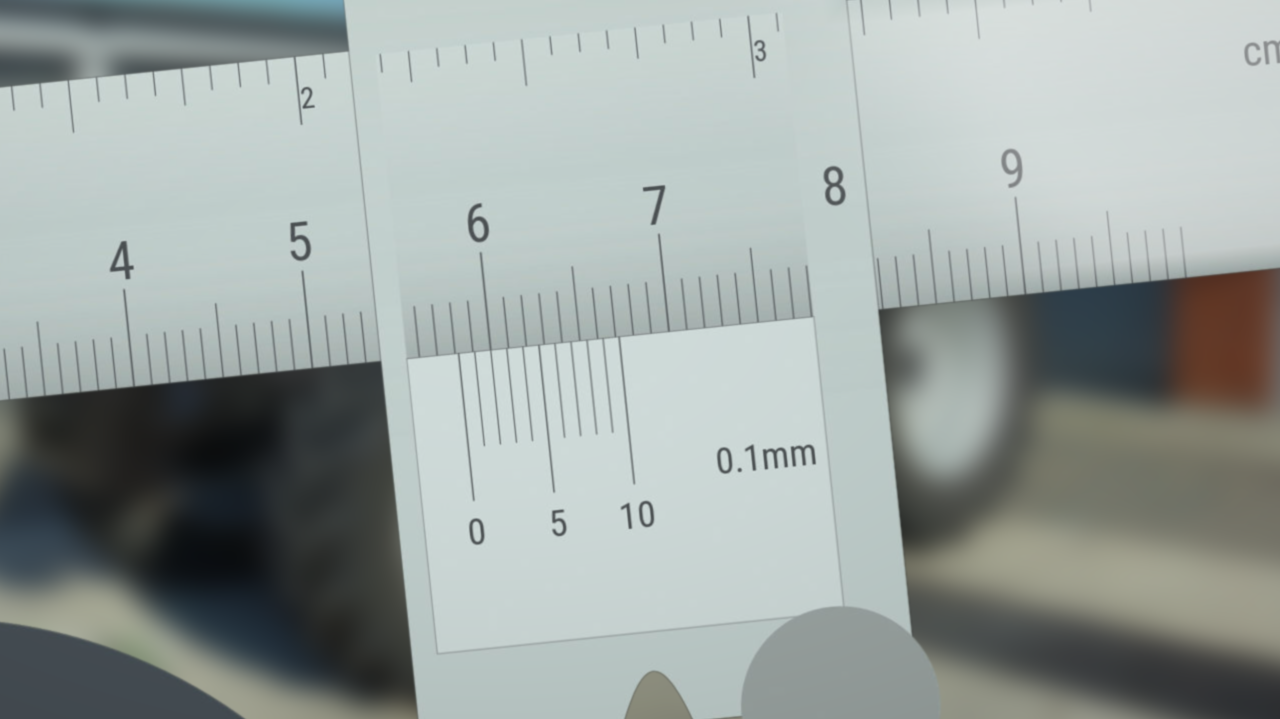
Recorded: 58.2 mm
